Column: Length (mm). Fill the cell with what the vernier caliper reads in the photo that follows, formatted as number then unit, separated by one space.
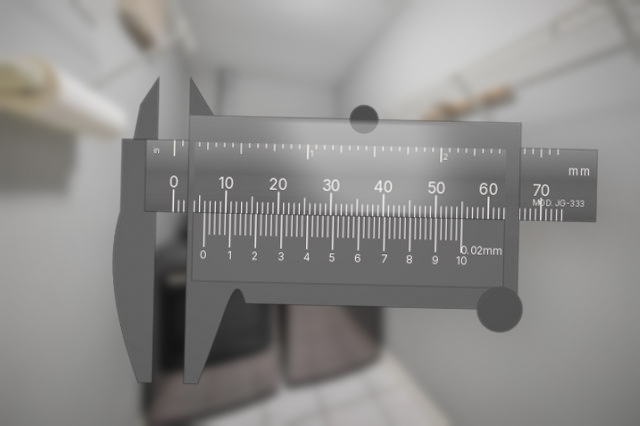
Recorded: 6.0 mm
